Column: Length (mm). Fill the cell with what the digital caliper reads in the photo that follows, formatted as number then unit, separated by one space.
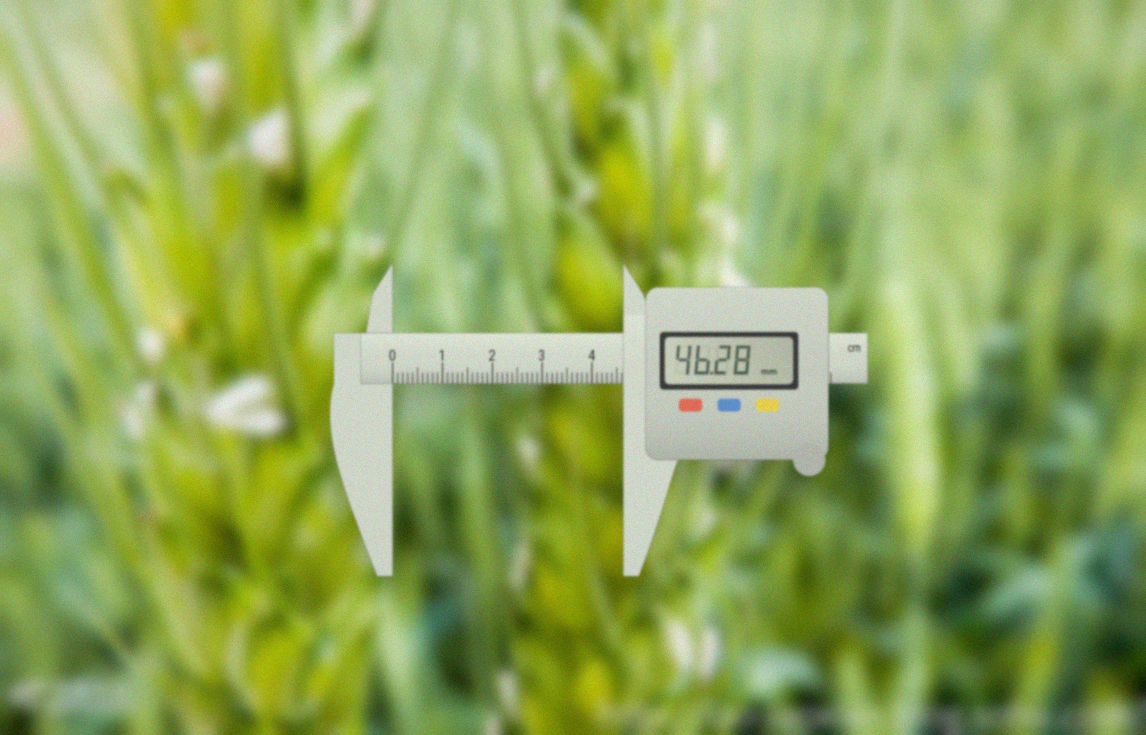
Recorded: 46.28 mm
